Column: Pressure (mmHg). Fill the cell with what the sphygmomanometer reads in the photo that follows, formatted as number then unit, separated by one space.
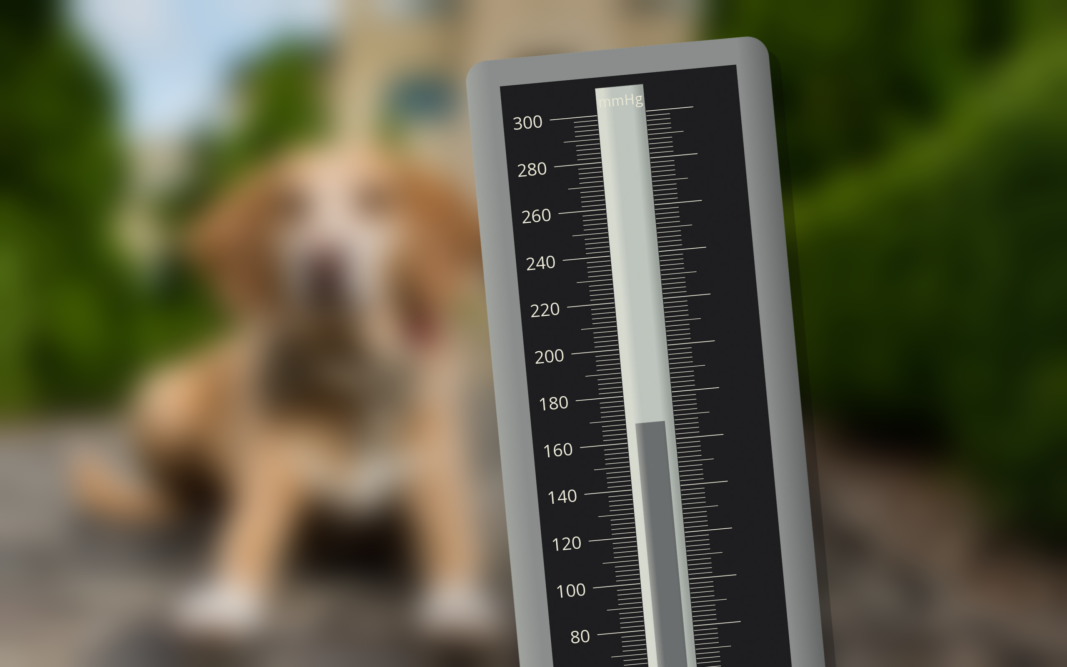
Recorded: 168 mmHg
